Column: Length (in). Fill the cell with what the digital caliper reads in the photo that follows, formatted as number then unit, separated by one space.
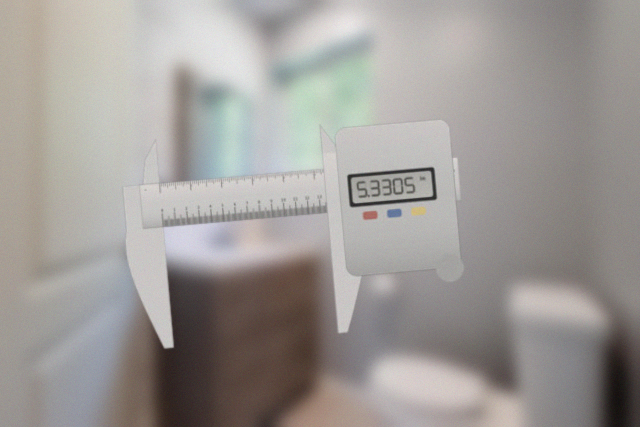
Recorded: 5.3305 in
